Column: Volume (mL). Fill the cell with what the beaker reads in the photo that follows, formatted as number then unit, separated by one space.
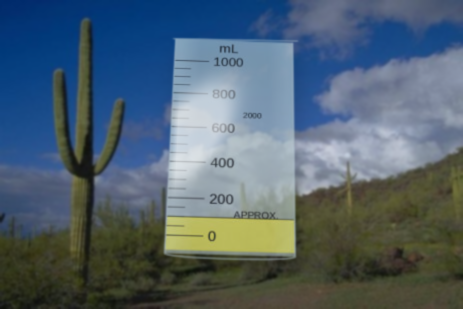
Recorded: 100 mL
